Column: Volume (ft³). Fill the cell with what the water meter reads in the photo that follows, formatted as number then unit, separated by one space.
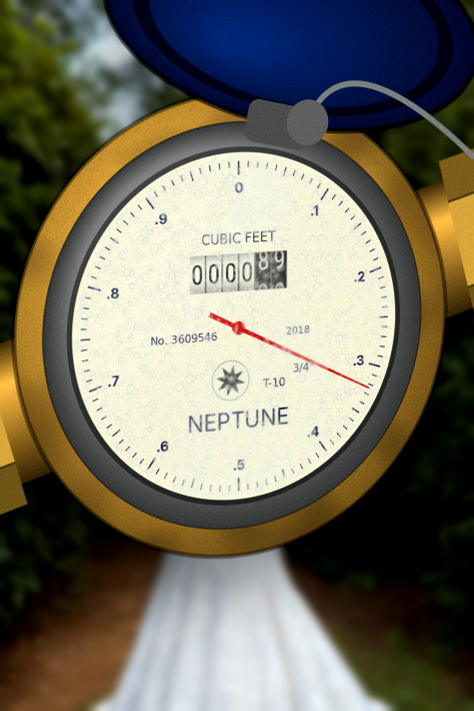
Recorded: 89.32 ft³
